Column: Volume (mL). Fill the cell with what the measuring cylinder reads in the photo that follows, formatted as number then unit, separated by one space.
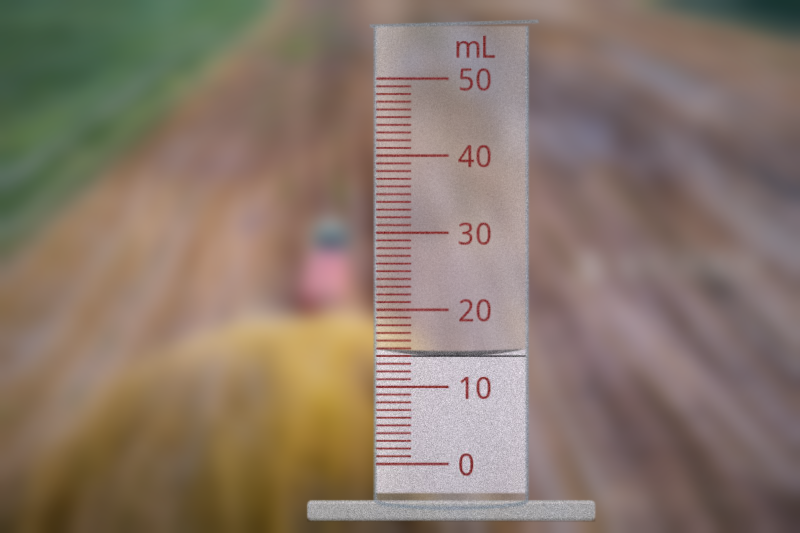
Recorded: 14 mL
